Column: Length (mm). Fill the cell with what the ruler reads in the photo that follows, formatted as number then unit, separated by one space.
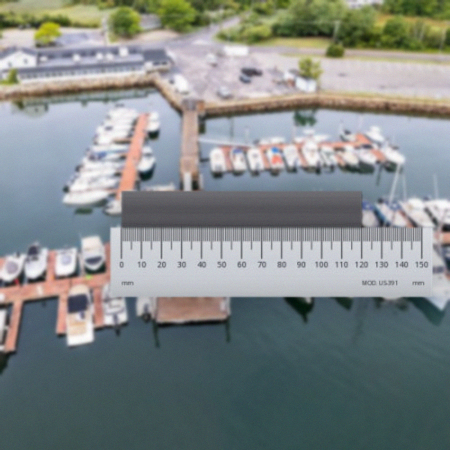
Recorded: 120 mm
